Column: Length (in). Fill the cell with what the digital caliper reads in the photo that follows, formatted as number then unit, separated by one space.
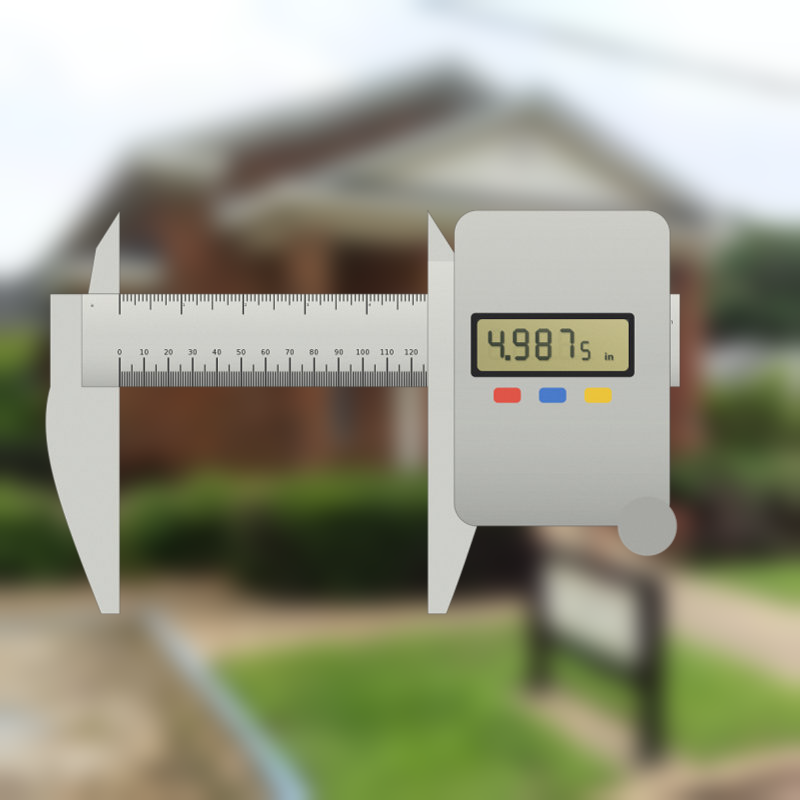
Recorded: 4.9875 in
